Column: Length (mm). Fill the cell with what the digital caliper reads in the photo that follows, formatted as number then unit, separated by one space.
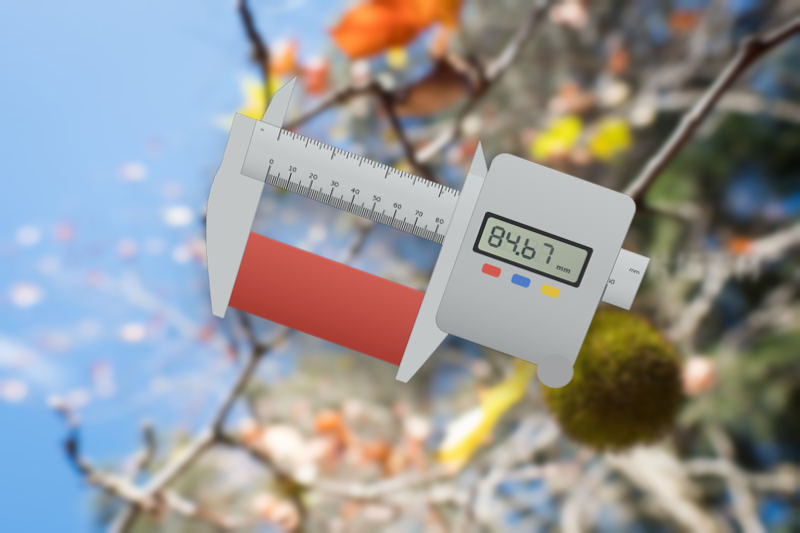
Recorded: 84.67 mm
